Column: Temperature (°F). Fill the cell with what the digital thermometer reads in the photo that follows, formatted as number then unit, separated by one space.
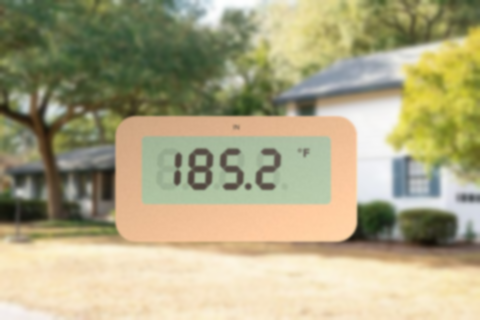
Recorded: 185.2 °F
